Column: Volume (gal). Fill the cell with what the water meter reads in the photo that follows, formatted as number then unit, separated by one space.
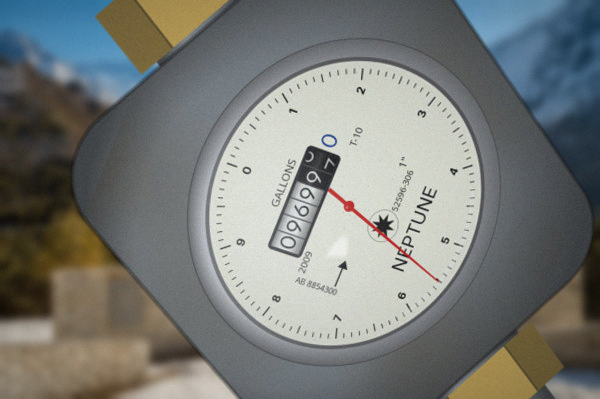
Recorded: 969965.5 gal
